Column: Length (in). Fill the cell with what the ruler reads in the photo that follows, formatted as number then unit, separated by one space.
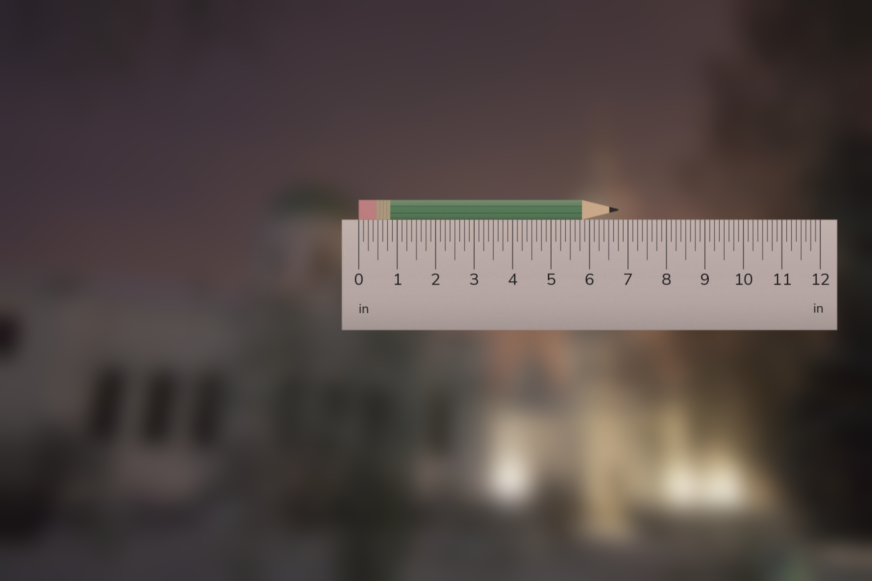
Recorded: 6.75 in
